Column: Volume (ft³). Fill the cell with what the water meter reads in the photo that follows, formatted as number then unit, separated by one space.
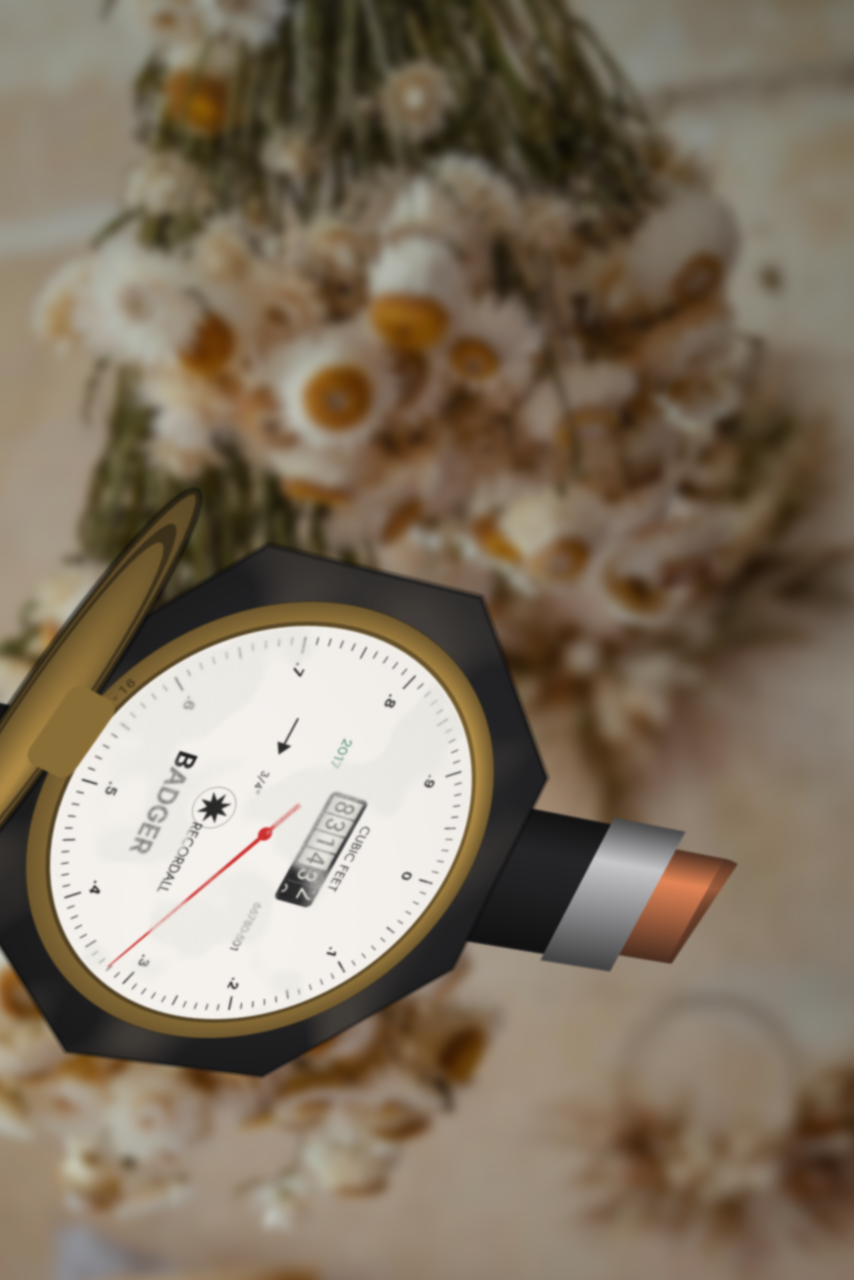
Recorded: 831432.32 ft³
